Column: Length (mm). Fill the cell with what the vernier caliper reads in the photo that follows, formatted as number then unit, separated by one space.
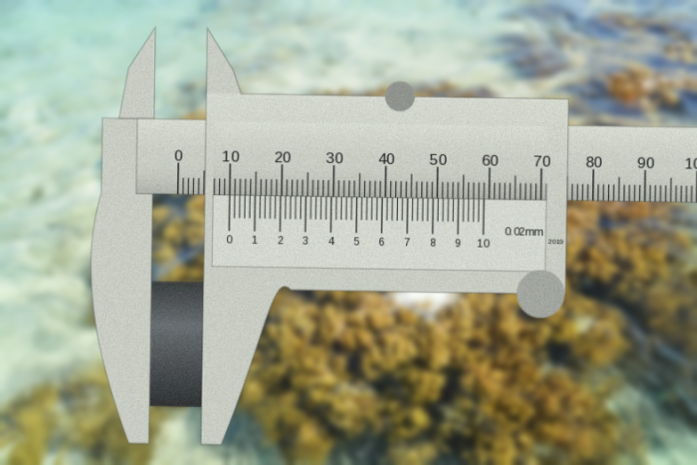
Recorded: 10.0 mm
